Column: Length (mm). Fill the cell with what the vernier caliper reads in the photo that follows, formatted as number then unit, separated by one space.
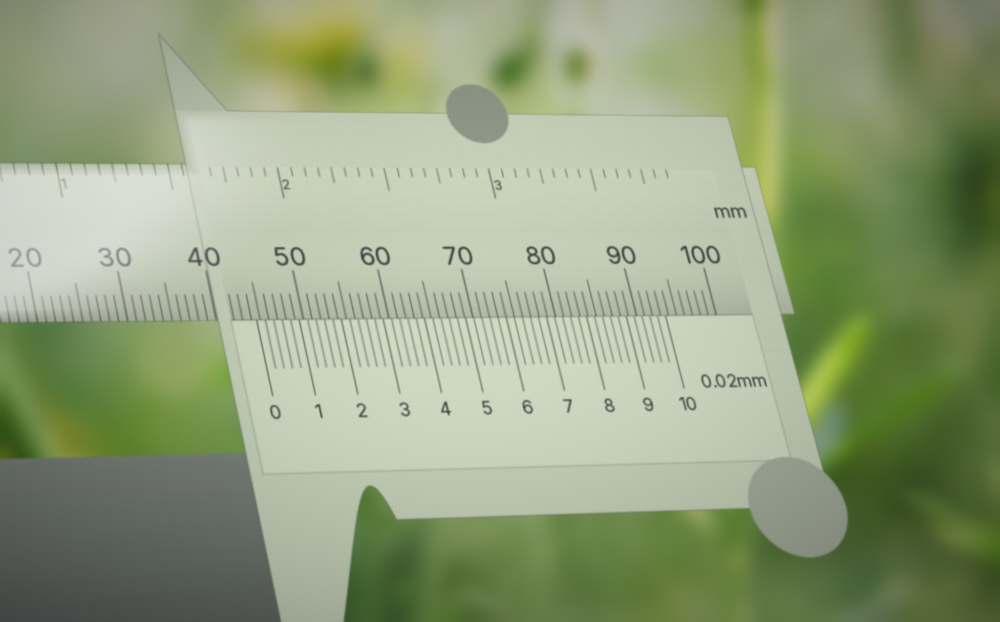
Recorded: 44.6 mm
